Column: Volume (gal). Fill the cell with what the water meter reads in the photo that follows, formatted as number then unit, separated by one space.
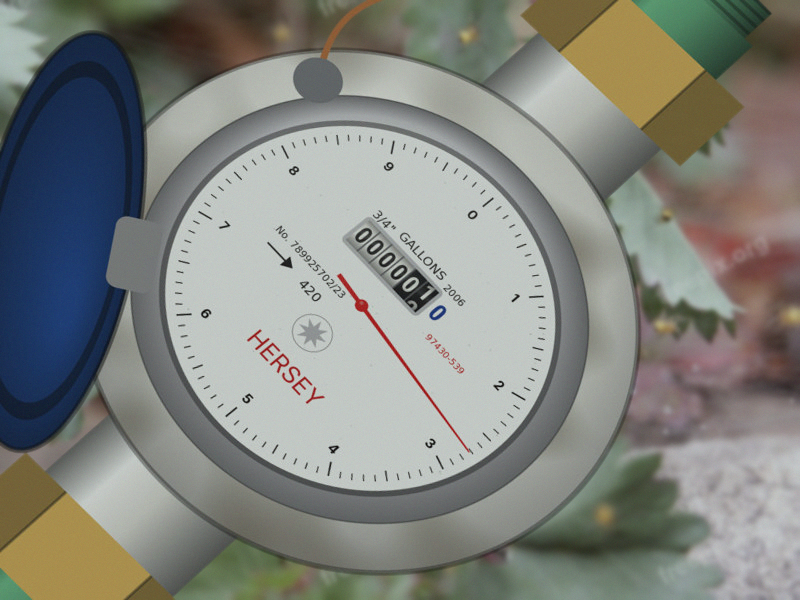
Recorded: 12.7 gal
